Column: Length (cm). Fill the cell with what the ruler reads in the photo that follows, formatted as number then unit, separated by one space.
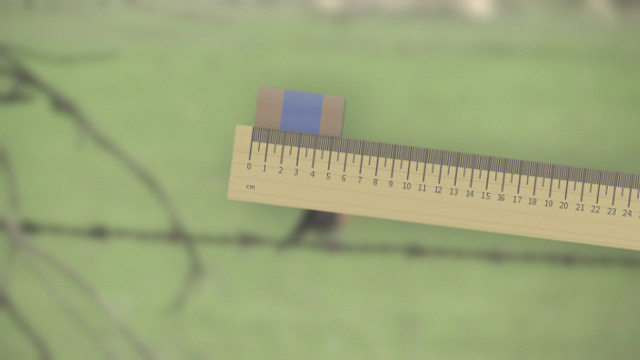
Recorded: 5.5 cm
